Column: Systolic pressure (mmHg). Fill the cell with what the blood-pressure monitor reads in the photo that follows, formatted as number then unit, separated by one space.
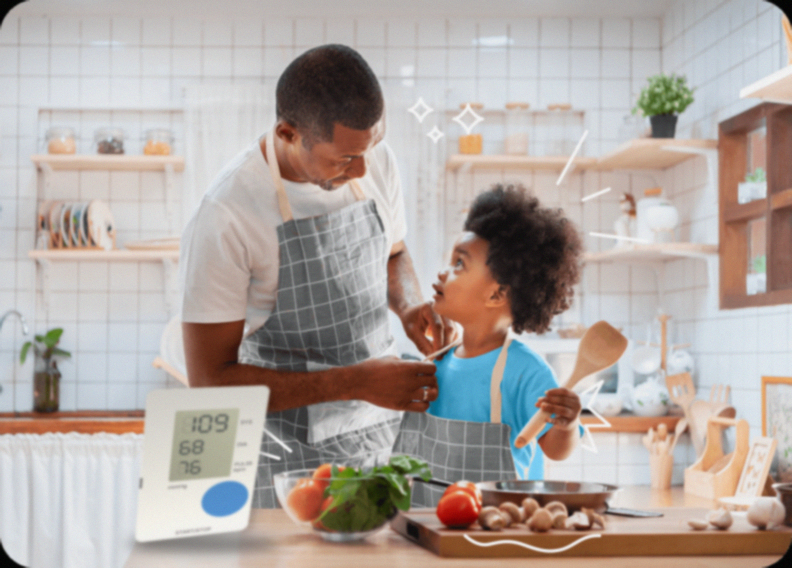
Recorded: 109 mmHg
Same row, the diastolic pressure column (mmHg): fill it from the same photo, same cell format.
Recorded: 68 mmHg
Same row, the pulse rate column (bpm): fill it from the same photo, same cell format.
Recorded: 76 bpm
